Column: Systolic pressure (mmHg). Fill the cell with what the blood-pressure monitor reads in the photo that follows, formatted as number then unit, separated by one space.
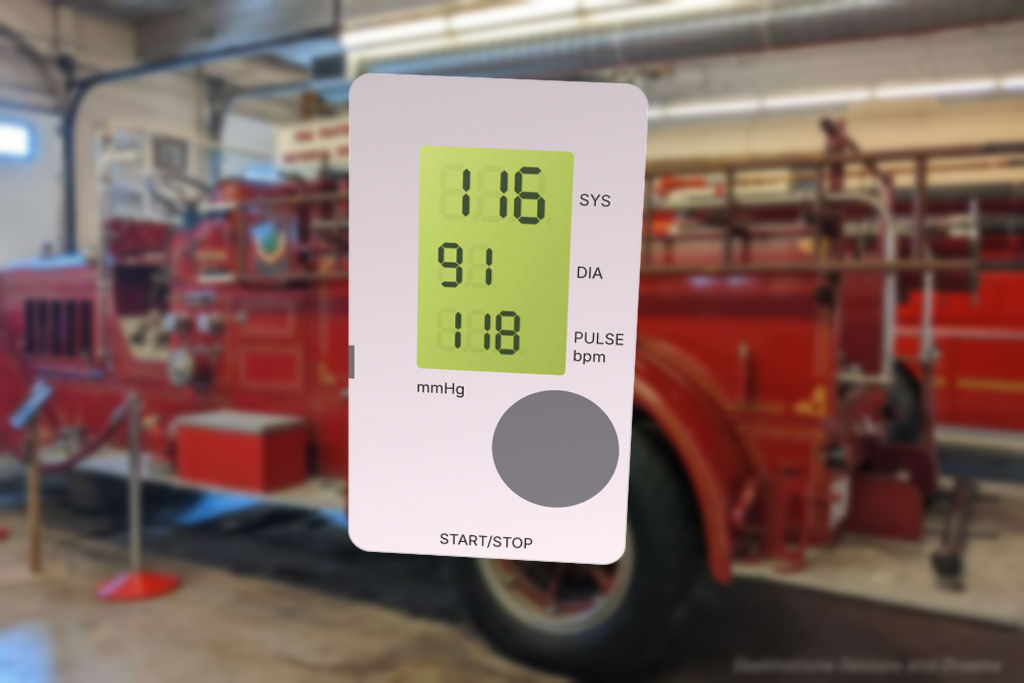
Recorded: 116 mmHg
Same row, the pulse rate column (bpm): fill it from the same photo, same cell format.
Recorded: 118 bpm
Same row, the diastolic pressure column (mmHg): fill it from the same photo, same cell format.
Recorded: 91 mmHg
